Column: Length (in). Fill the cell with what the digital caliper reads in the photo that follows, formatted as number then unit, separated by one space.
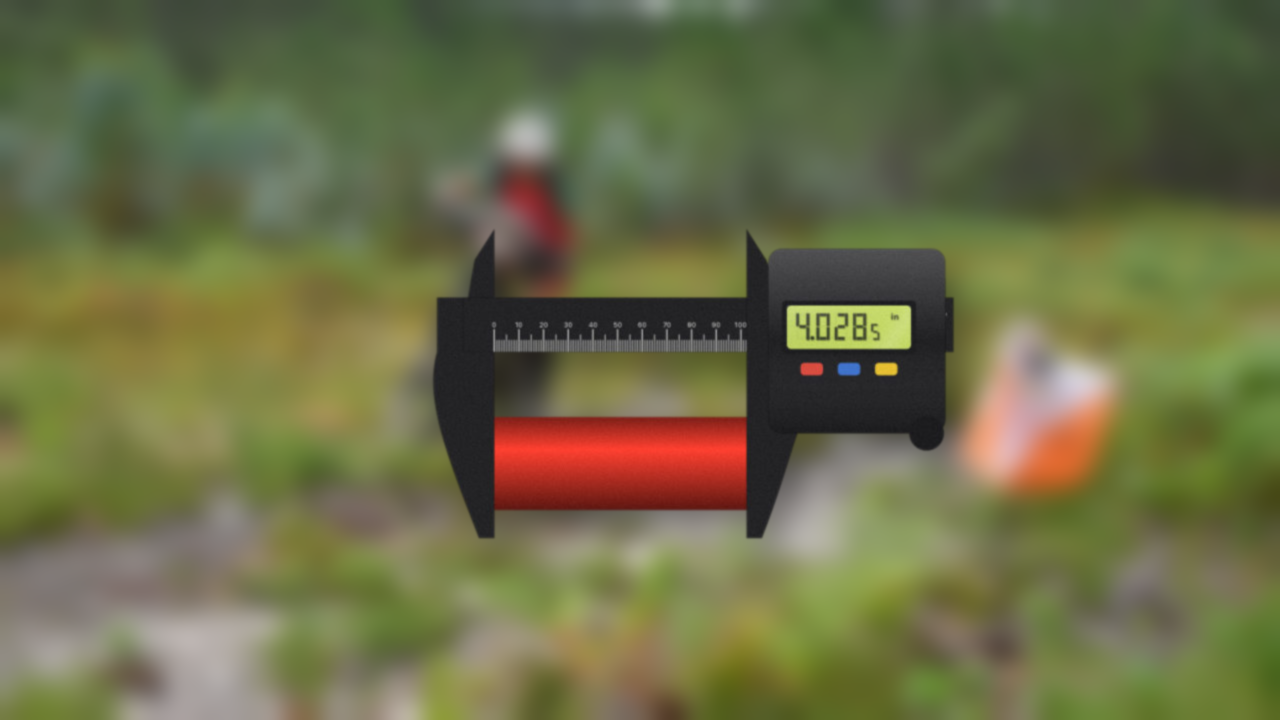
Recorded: 4.0285 in
